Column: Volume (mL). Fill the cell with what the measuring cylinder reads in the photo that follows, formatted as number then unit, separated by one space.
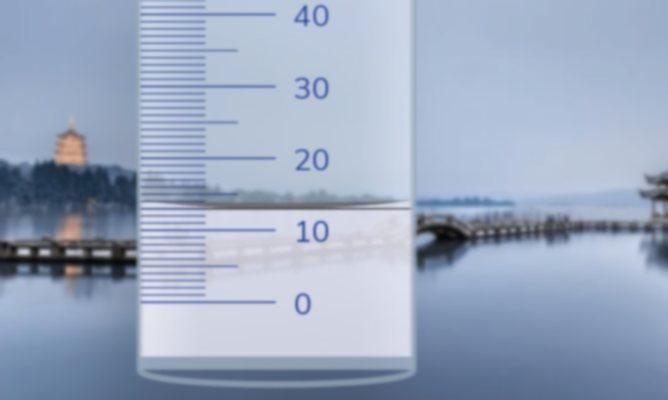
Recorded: 13 mL
